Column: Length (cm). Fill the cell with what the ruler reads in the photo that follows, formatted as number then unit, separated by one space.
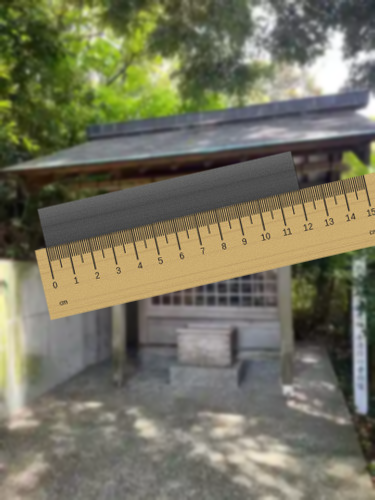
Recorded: 12 cm
